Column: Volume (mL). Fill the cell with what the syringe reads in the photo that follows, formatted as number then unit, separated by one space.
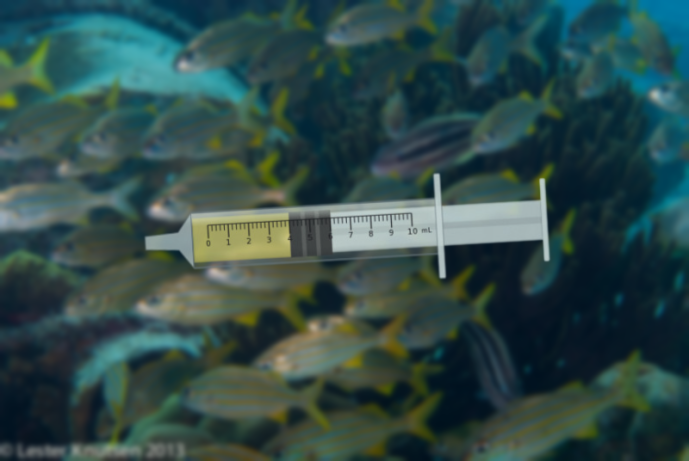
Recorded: 4 mL
